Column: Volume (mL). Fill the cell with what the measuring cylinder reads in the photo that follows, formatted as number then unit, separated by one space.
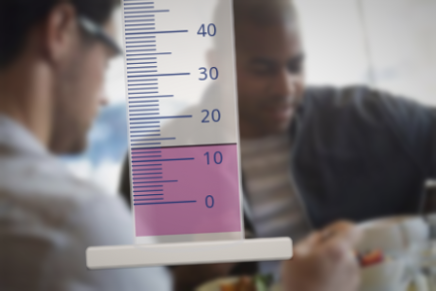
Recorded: 13 mL
